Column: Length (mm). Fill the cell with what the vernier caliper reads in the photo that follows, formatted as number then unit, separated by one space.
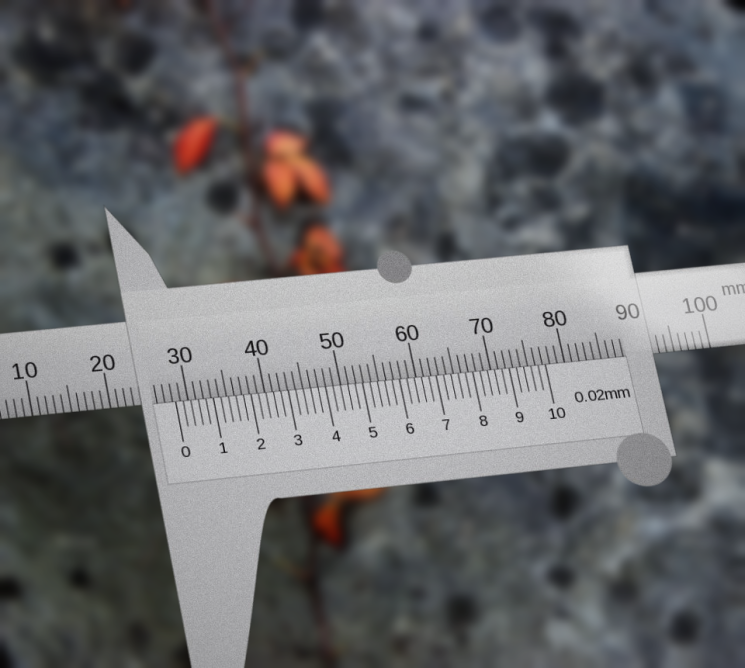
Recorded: 28.4 mm
